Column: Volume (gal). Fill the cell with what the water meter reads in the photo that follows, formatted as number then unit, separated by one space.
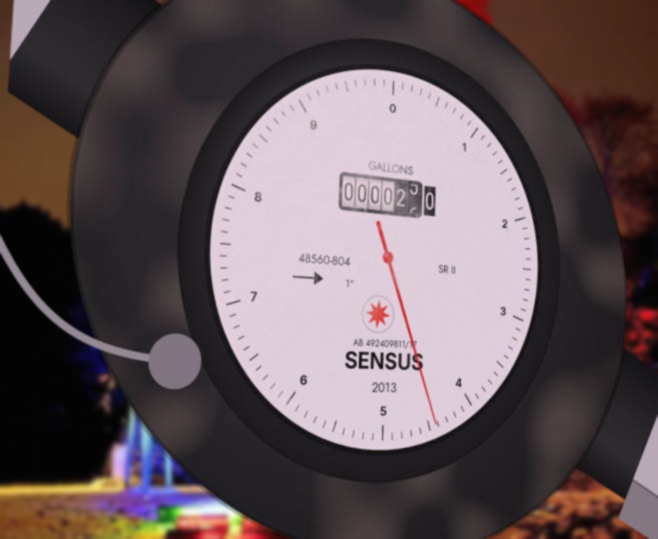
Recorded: 254.4 gal
